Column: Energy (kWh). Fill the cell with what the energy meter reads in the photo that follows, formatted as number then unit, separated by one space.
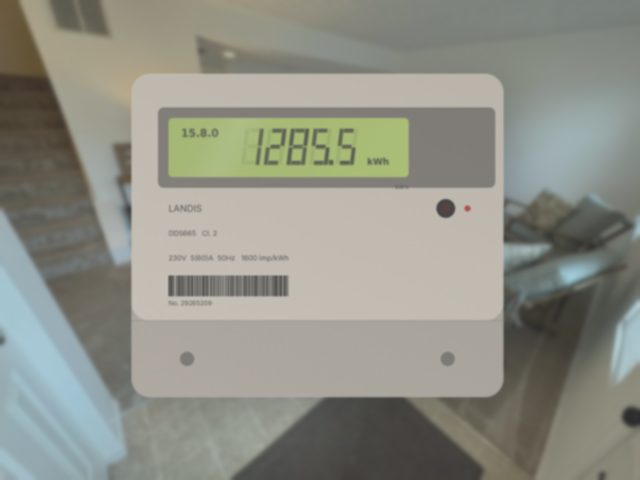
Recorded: 1285.5 kWh
